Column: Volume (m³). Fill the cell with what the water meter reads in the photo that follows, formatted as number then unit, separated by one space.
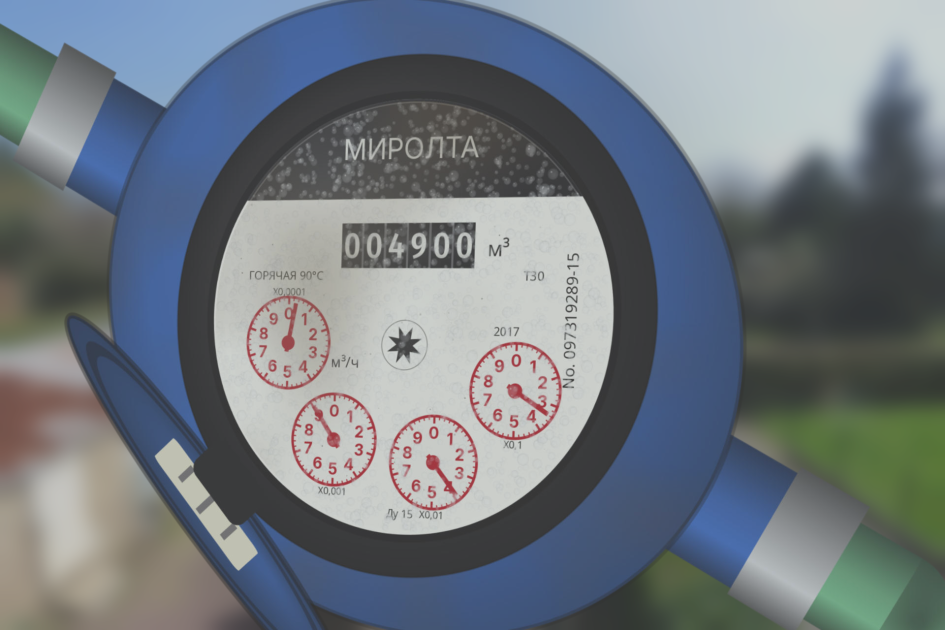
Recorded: 4900.3390 m³
